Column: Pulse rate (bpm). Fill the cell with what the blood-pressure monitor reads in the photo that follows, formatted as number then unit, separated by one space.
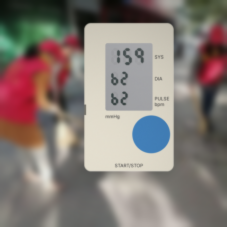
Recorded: 62 bpm
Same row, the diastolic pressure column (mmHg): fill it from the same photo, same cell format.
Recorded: 62 mmHg
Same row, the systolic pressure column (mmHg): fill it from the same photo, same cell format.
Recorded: 159 mmHg
